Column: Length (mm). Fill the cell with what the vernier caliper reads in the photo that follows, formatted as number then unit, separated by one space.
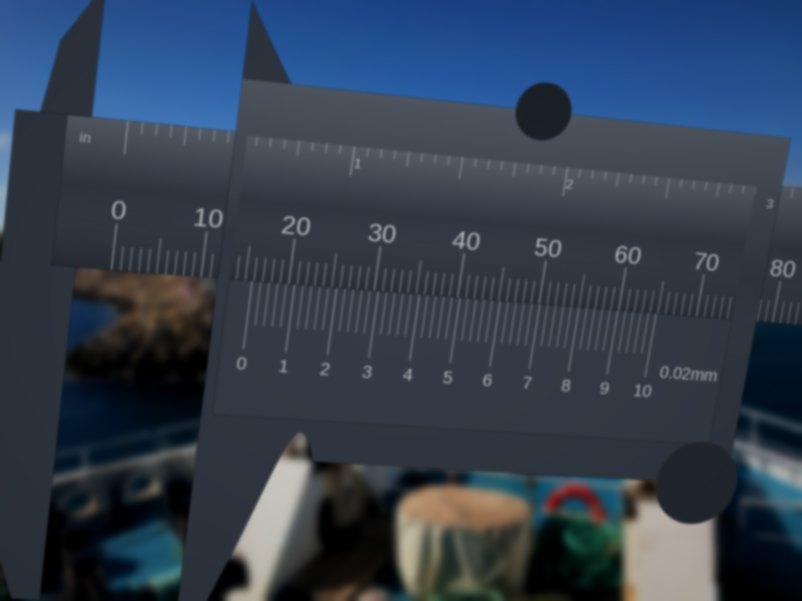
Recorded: 15.8 mm
